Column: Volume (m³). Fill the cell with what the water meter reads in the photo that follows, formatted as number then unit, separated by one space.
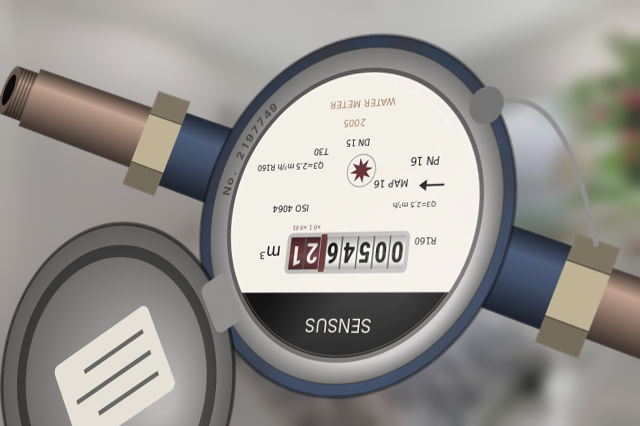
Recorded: 546.21 m³
